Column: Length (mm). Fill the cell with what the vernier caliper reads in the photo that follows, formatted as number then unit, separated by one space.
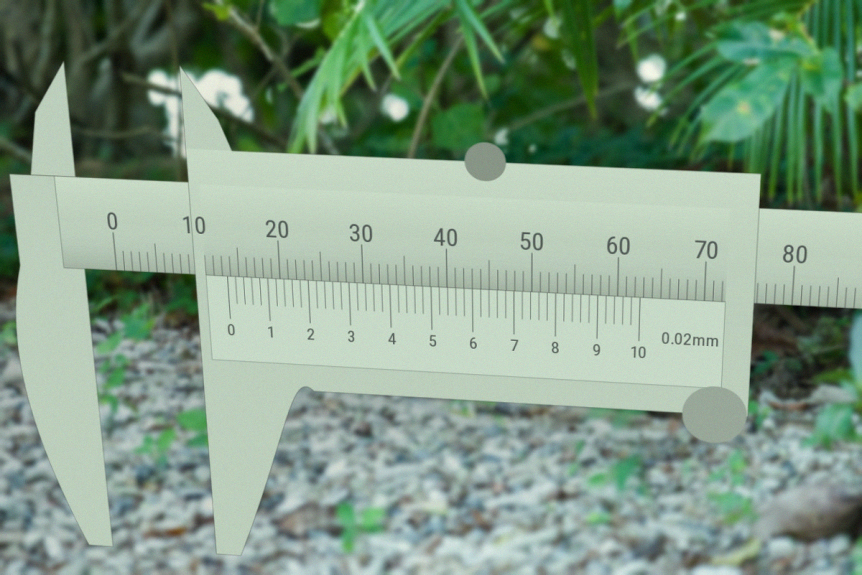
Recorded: 13.6 mm
